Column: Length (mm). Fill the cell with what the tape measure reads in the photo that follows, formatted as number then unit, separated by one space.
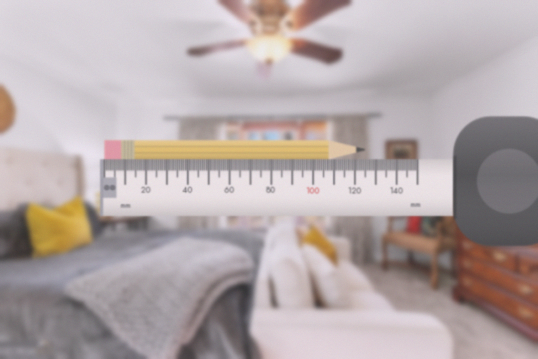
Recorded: 125 mm
